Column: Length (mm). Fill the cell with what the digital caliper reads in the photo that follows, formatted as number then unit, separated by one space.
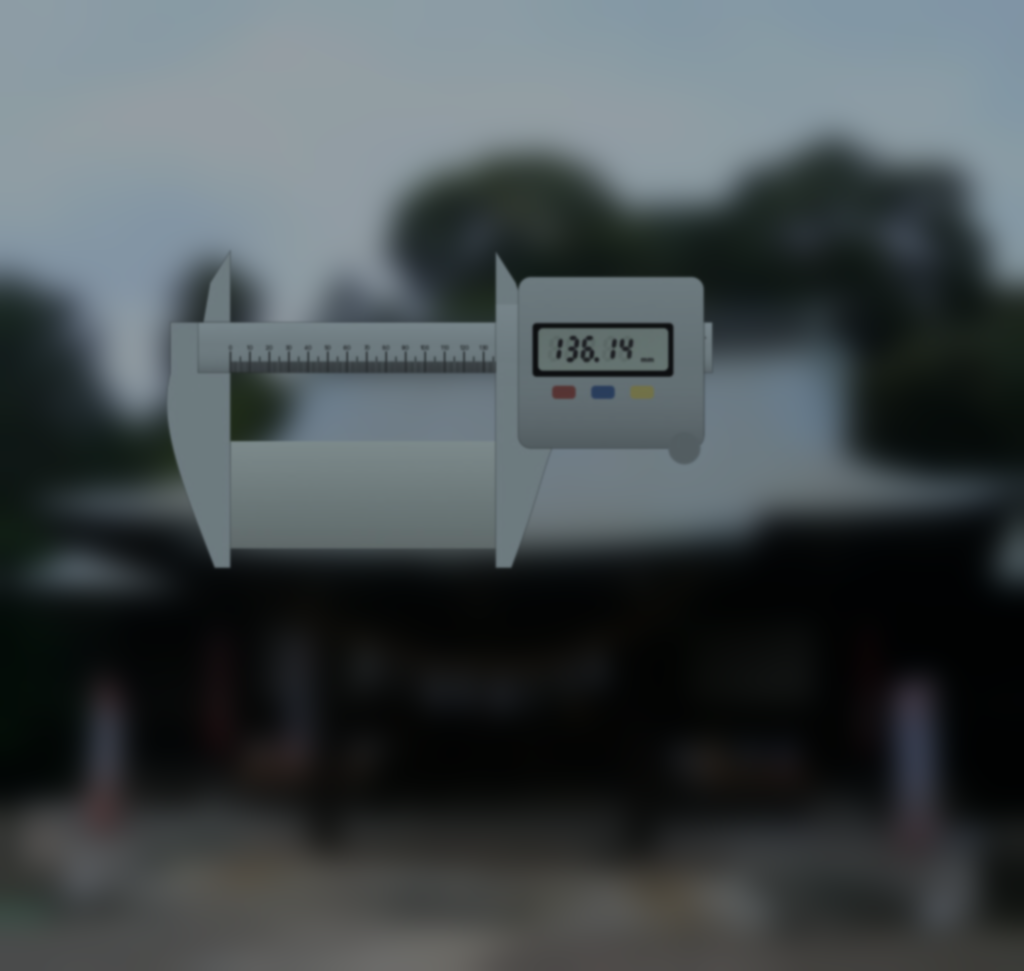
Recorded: 136.14 mm
